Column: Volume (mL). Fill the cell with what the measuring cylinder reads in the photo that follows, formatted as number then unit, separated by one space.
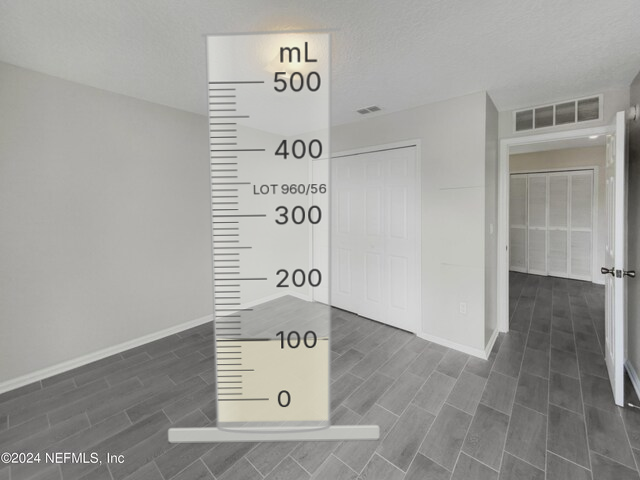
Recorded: 100 mL
